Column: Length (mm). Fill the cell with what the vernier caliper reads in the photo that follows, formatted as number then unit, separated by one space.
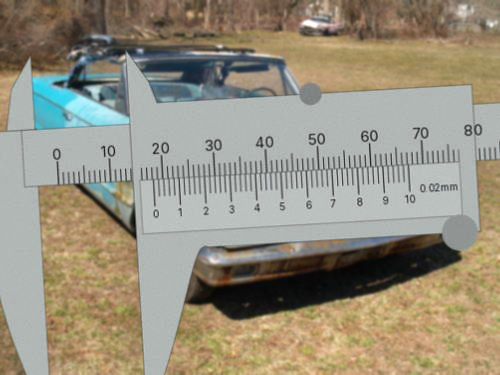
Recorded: 18.2 mm
